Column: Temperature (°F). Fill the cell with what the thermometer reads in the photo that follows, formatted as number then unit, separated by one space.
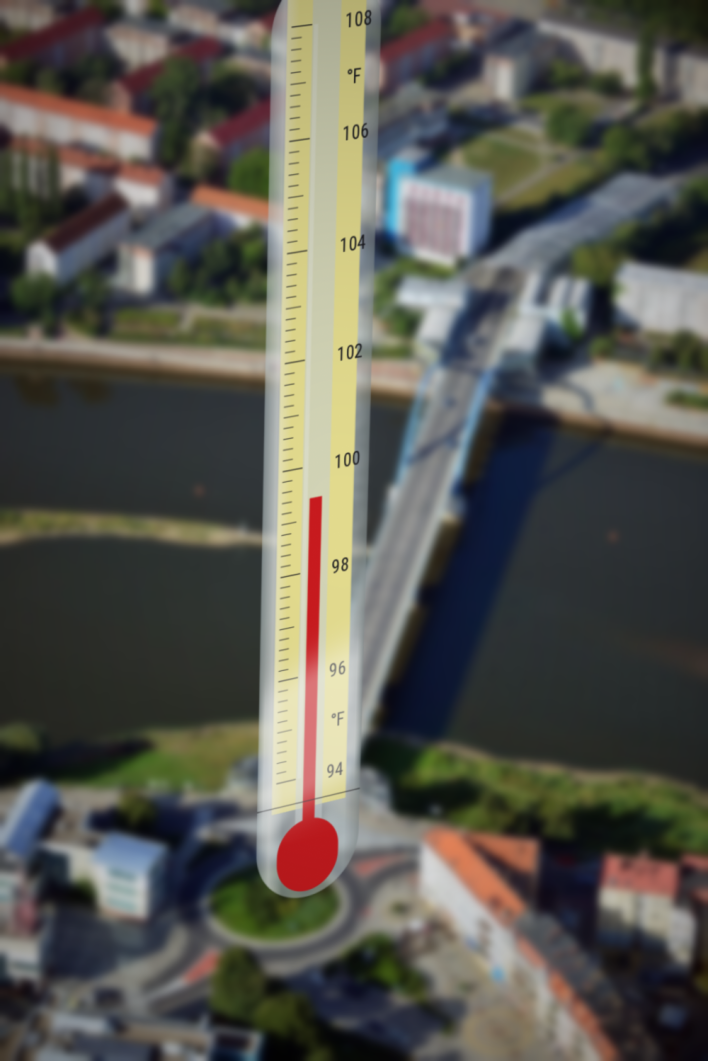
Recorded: 99.4 °F
